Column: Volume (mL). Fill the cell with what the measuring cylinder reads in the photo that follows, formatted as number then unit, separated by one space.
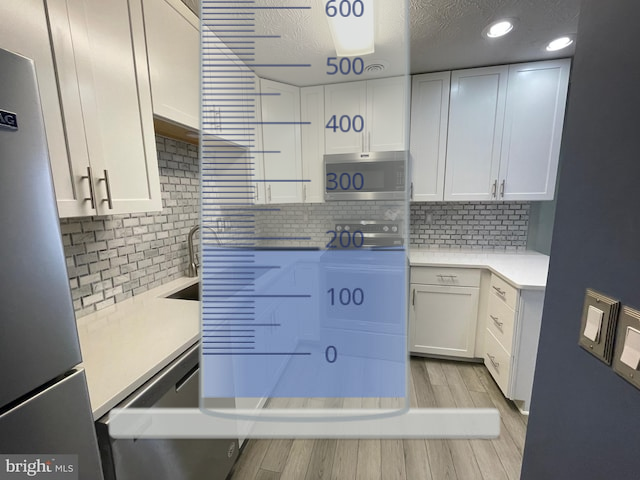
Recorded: 180 mL
